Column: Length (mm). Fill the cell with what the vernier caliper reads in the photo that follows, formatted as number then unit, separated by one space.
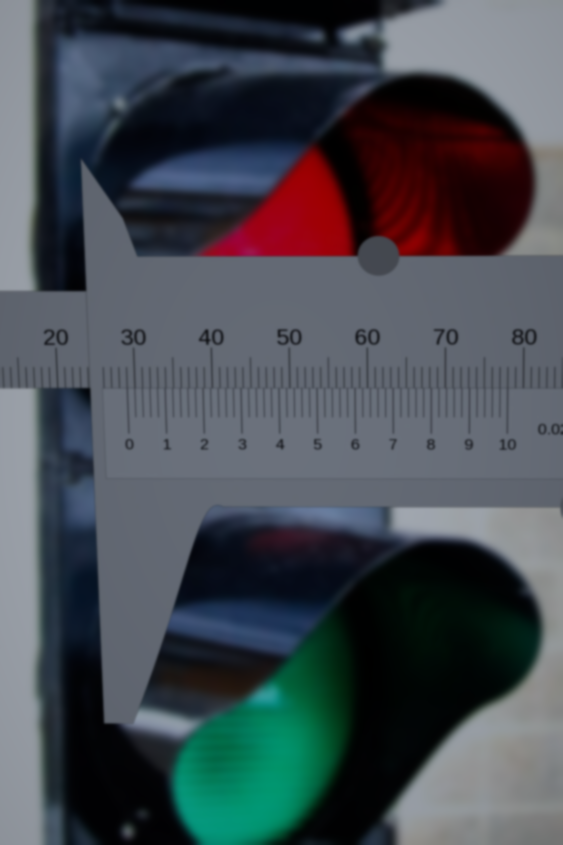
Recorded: 29.0 mm
